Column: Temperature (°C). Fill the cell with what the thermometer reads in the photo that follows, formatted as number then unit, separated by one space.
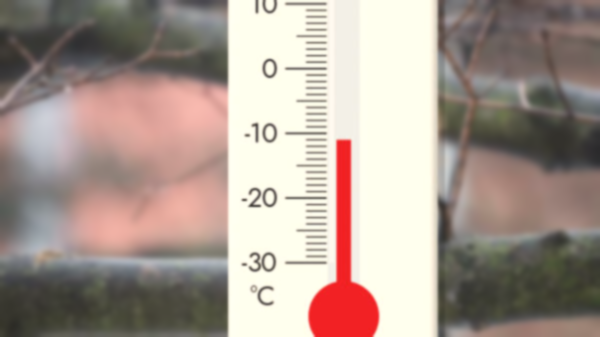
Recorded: -11 °C
